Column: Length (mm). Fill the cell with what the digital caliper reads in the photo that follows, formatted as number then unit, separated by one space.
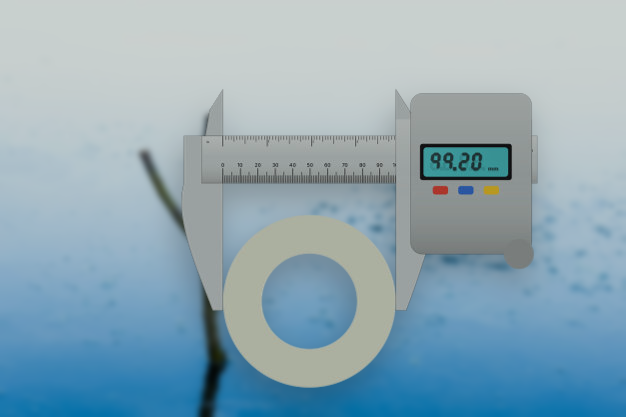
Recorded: 99.20 mm
